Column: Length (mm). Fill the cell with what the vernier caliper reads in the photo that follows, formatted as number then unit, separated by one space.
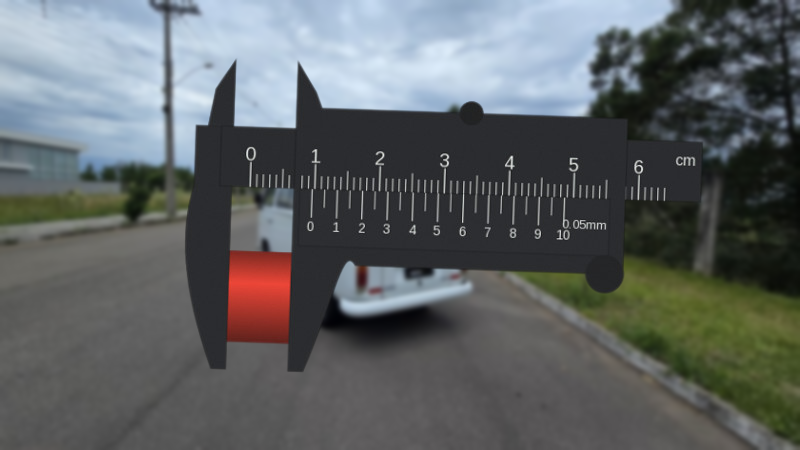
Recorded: 9.6 mm
